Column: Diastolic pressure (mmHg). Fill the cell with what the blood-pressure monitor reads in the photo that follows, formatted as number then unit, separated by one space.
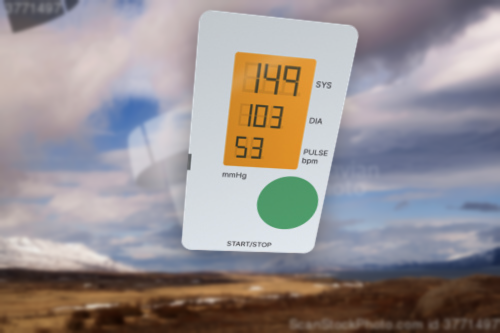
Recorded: 103 mmHg
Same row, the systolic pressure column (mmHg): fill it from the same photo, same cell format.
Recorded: 149 mmHg
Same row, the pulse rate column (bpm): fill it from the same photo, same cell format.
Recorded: 53 bpm
